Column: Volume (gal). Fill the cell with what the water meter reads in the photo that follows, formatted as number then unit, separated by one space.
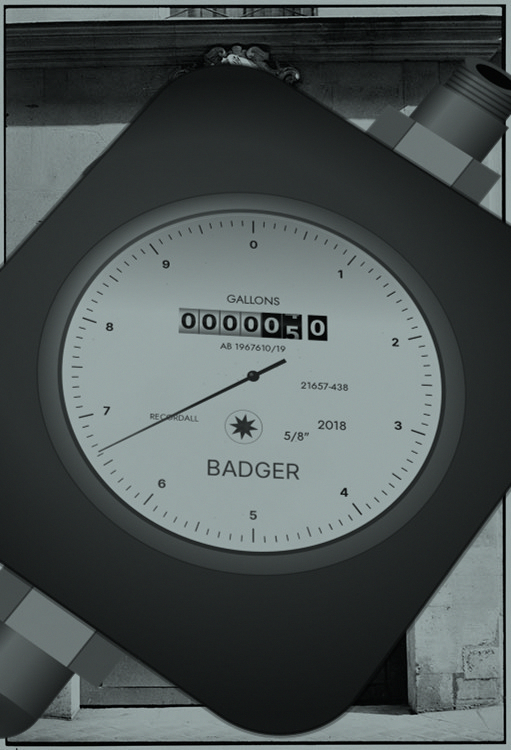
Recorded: 46.6 gal
